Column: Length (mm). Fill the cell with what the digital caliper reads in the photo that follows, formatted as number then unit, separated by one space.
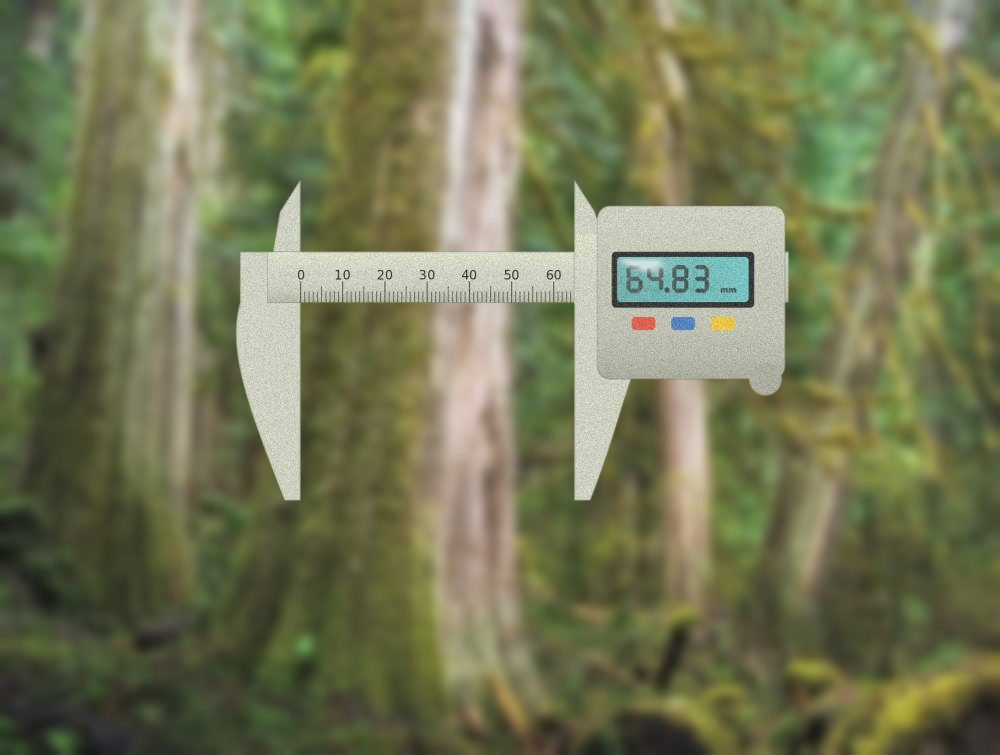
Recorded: 64.83 mm
